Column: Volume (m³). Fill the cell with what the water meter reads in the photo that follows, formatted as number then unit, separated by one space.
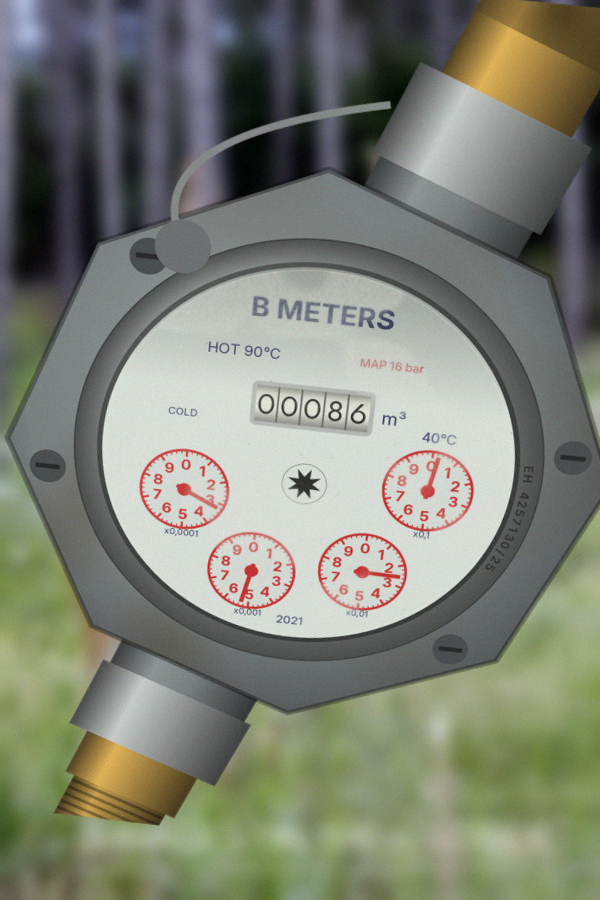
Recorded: 86.0253 m³
